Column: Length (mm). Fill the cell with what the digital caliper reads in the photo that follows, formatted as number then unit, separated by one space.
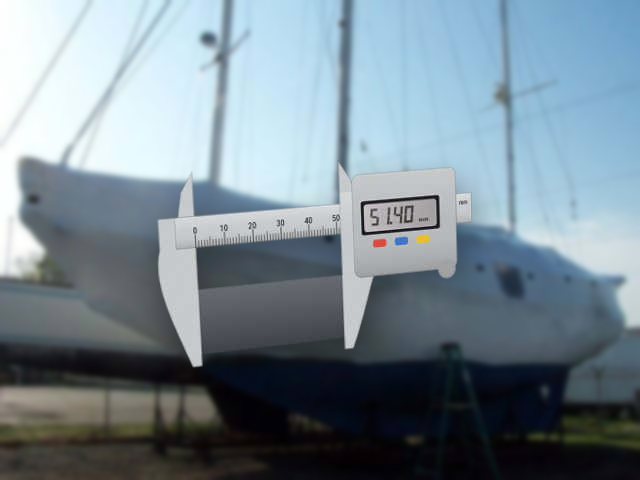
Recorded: 51.40 mm
